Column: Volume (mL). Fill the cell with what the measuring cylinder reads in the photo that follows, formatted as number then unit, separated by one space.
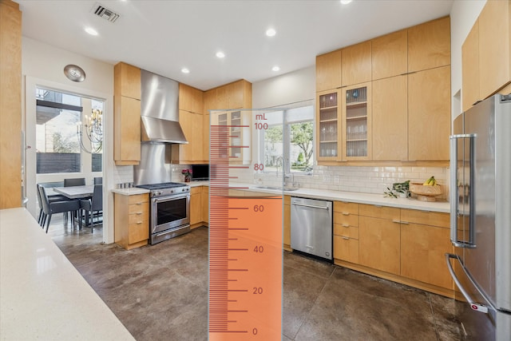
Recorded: 65 mL
